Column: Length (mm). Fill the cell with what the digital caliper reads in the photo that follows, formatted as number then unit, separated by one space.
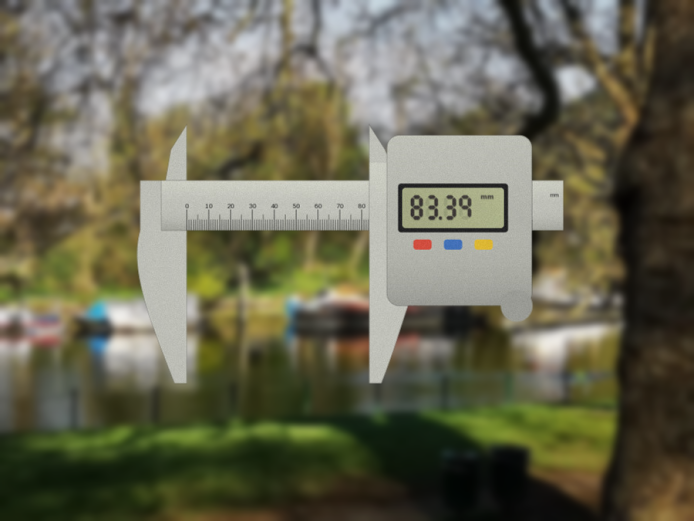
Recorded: 83.39 mm
